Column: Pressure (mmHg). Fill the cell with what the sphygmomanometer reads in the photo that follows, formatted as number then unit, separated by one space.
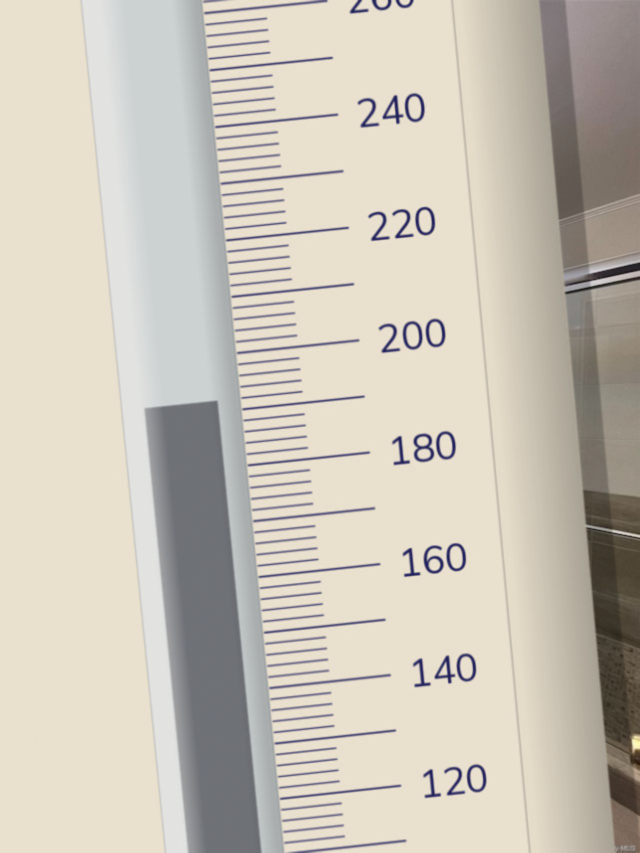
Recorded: 192 mmHg
